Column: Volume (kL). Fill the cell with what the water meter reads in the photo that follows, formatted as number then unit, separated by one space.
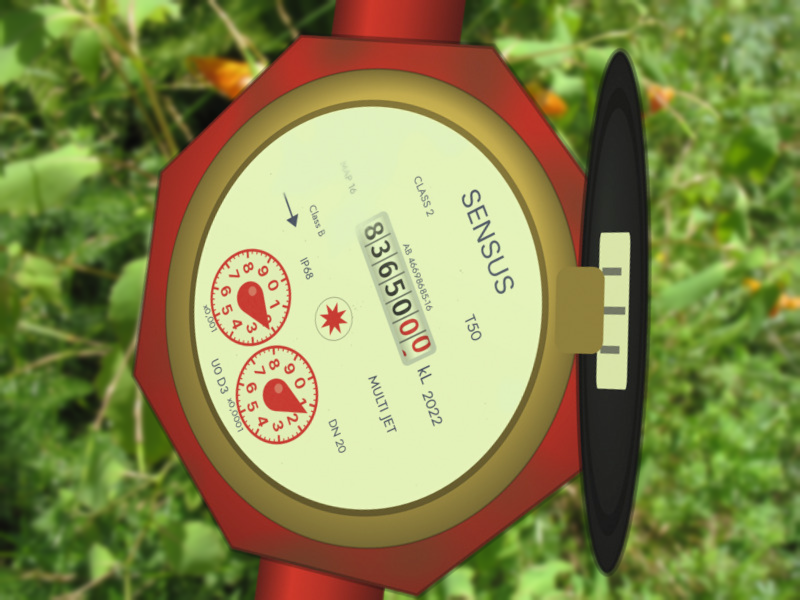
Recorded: 83650.0021 kL
